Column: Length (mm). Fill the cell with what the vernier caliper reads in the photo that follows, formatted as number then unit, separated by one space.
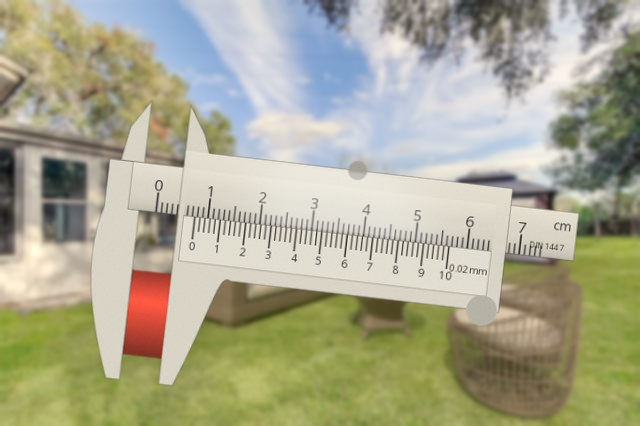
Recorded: 7.5 mm
